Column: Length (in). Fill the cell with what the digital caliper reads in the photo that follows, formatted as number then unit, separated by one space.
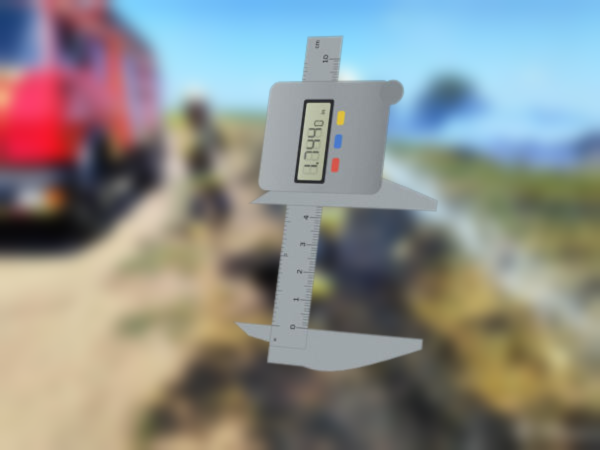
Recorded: 1.7440 in
